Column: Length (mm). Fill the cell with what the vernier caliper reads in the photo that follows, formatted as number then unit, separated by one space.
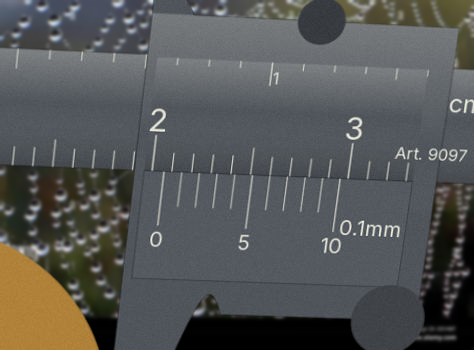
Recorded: 20.6 mm
